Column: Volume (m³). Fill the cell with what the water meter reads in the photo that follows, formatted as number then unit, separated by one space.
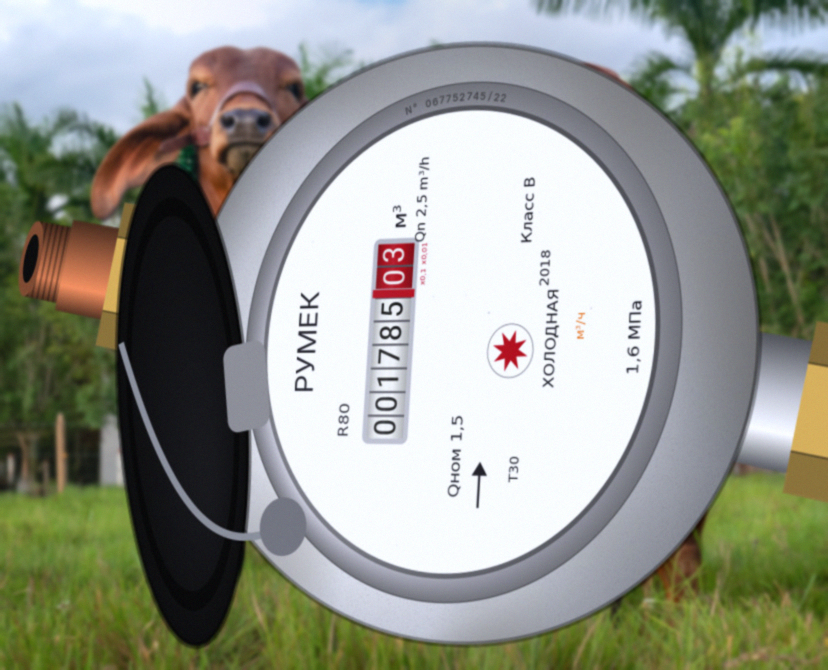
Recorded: 1785.03 m³
